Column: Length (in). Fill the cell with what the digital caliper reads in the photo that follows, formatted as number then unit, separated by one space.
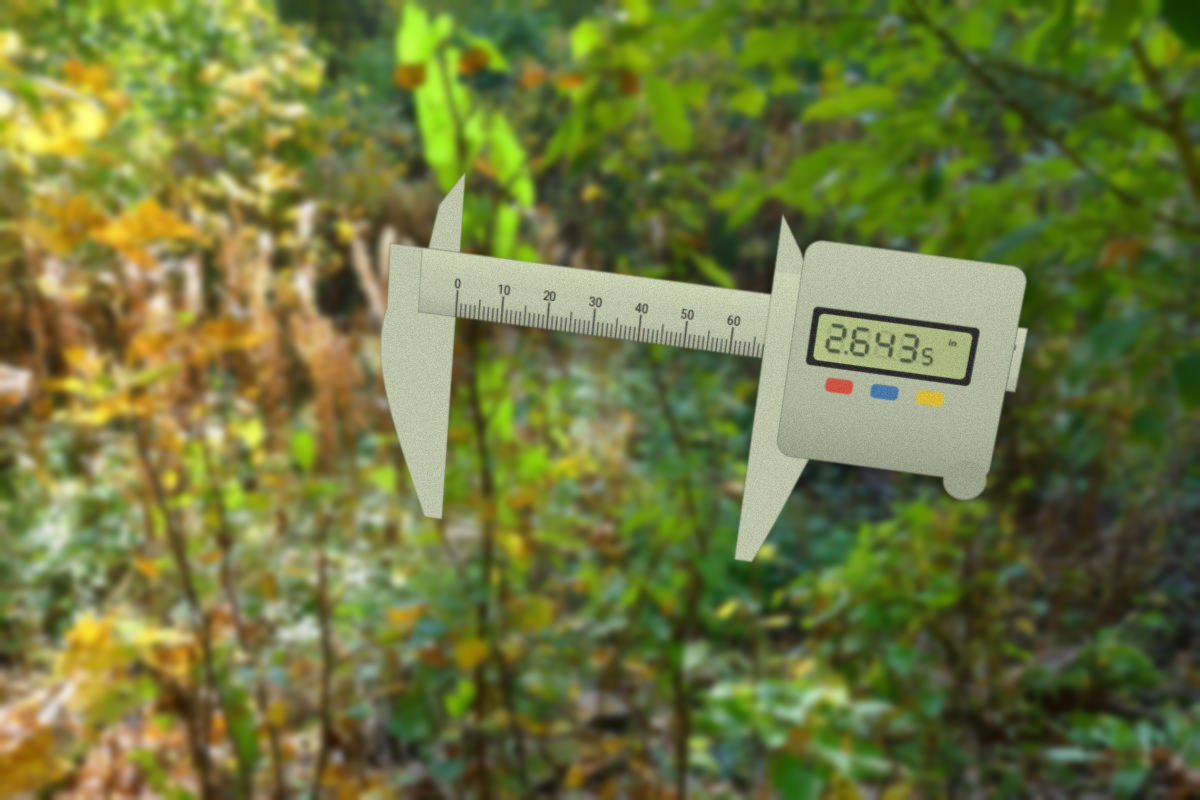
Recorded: 2.6435 in
